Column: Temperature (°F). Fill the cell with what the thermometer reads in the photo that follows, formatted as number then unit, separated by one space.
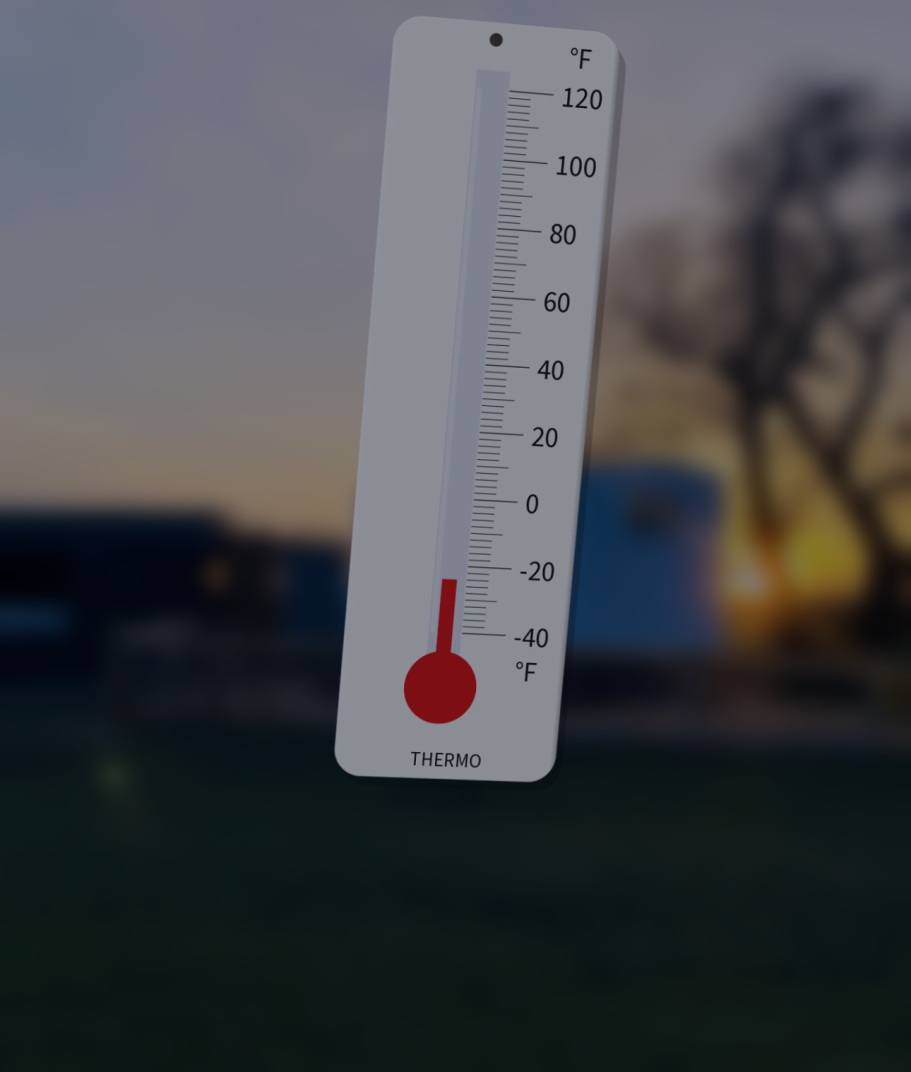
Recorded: -24 °F
